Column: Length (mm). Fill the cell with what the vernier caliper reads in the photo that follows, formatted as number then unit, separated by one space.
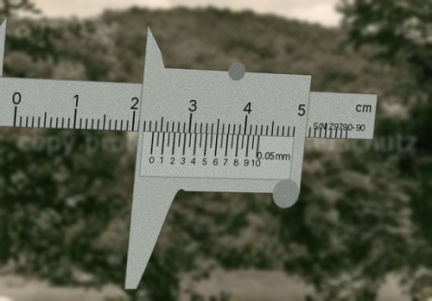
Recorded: 23.6 mm
